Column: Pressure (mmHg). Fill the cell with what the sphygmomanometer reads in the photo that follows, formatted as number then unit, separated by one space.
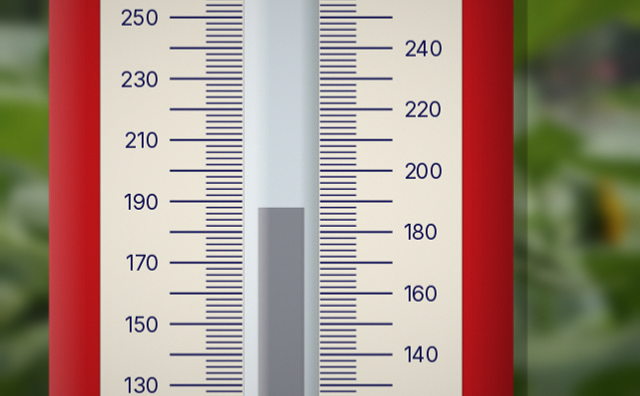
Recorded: 188 mmHg
